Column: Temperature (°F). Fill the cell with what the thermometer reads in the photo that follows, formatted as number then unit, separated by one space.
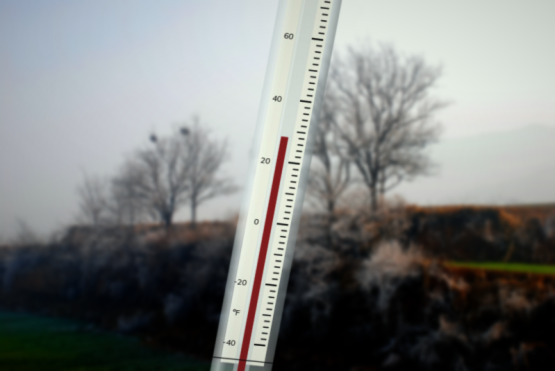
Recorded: 28 °F
